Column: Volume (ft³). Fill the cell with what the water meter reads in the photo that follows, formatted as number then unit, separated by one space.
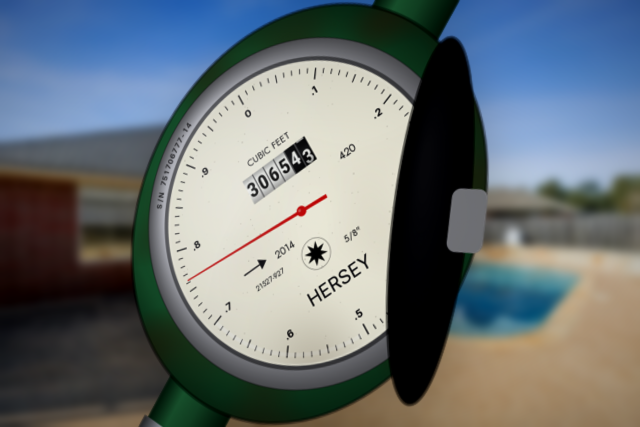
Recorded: 306542.76 ft³
